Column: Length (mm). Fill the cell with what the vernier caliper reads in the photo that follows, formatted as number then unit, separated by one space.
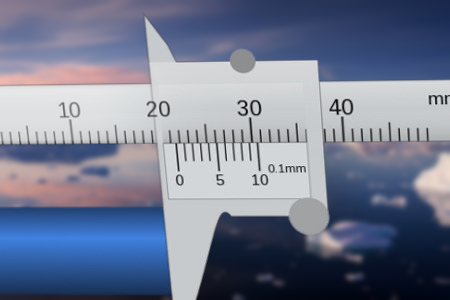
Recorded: 21.6 mm
